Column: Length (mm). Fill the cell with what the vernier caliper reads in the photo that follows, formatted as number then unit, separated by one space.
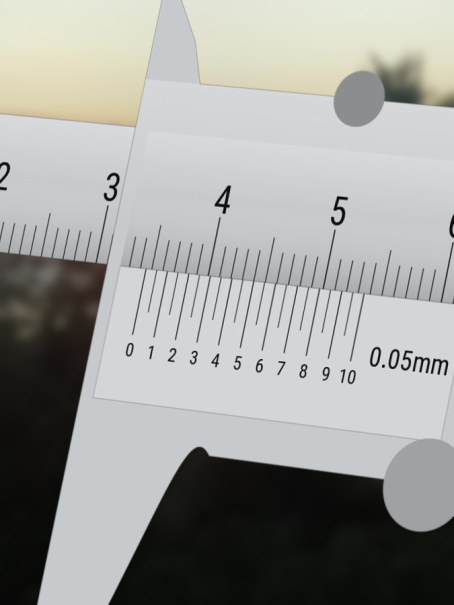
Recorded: 34.5 mm
